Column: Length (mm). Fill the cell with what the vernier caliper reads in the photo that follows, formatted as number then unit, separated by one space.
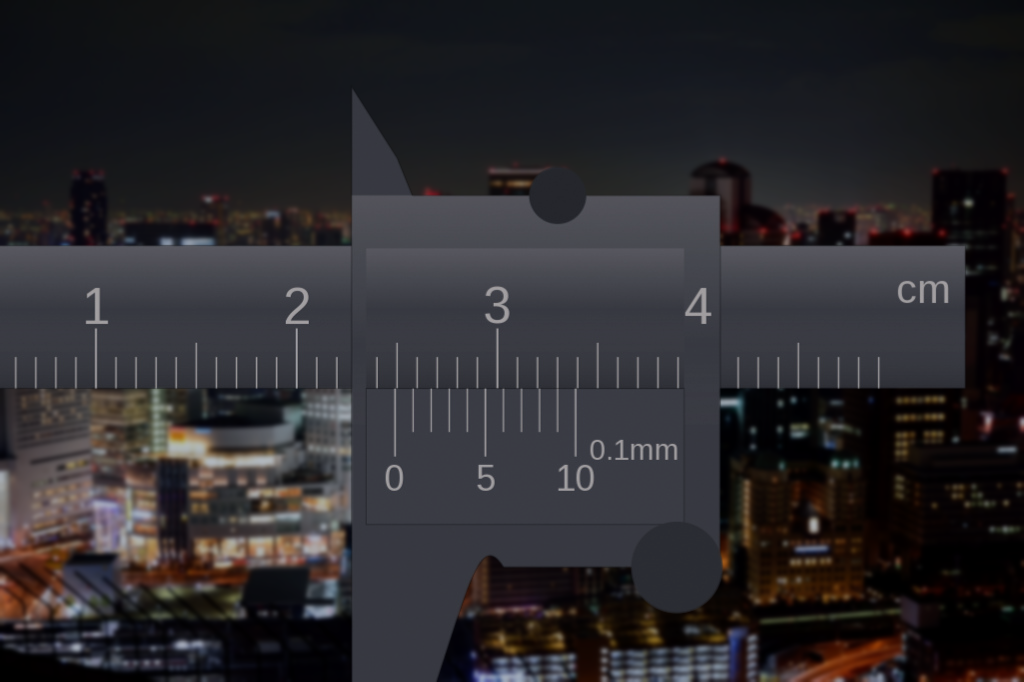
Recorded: 24.9 mm
